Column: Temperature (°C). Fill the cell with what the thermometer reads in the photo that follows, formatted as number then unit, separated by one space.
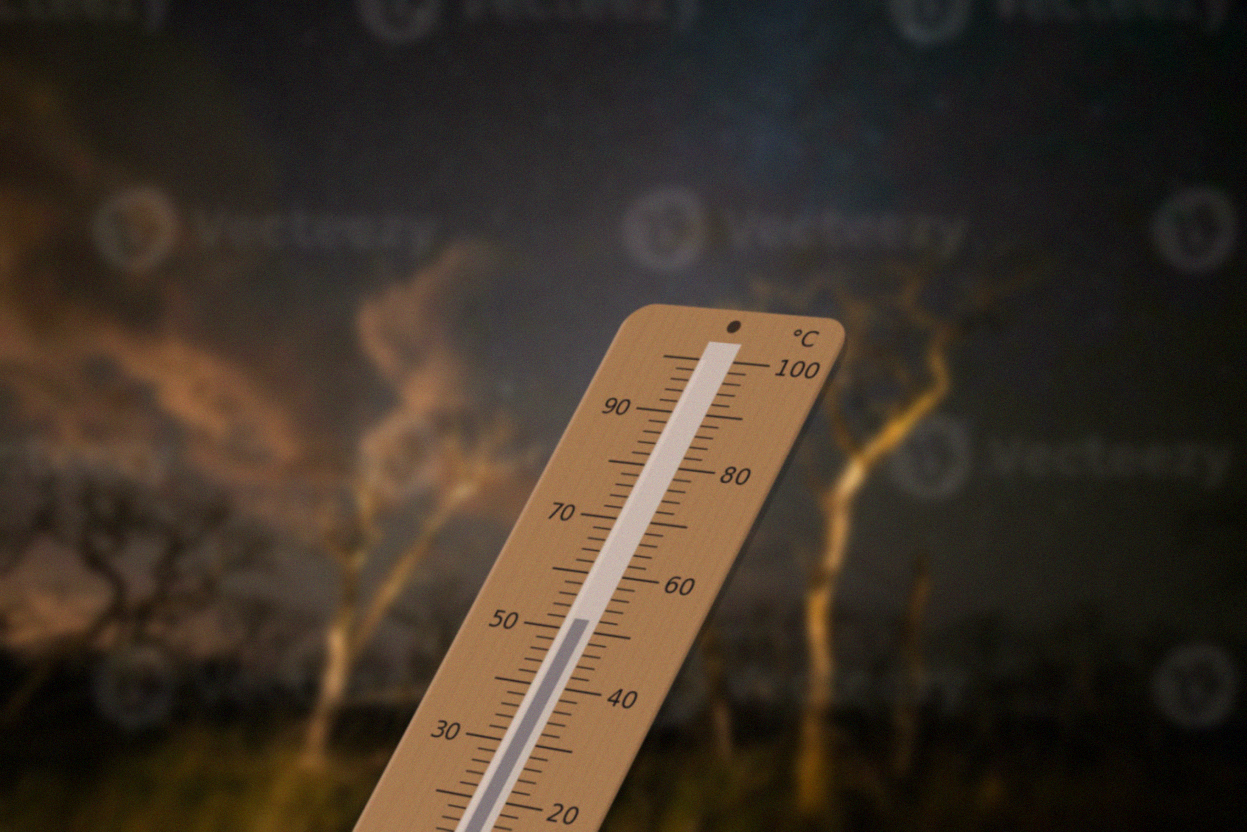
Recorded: 52 °C
